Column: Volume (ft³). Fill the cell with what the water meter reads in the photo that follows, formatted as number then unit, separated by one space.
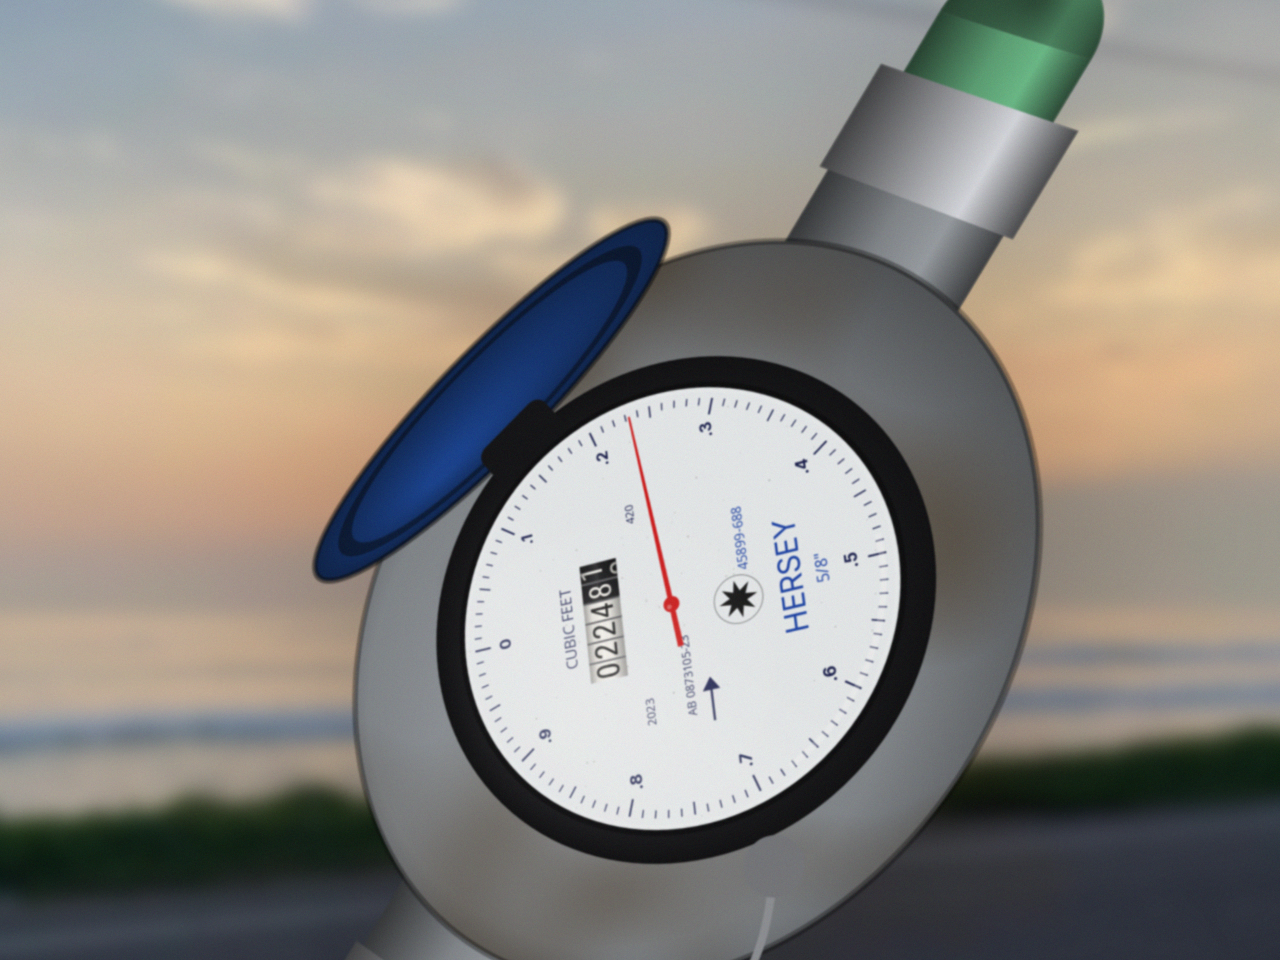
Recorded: 22481.23 ft³
